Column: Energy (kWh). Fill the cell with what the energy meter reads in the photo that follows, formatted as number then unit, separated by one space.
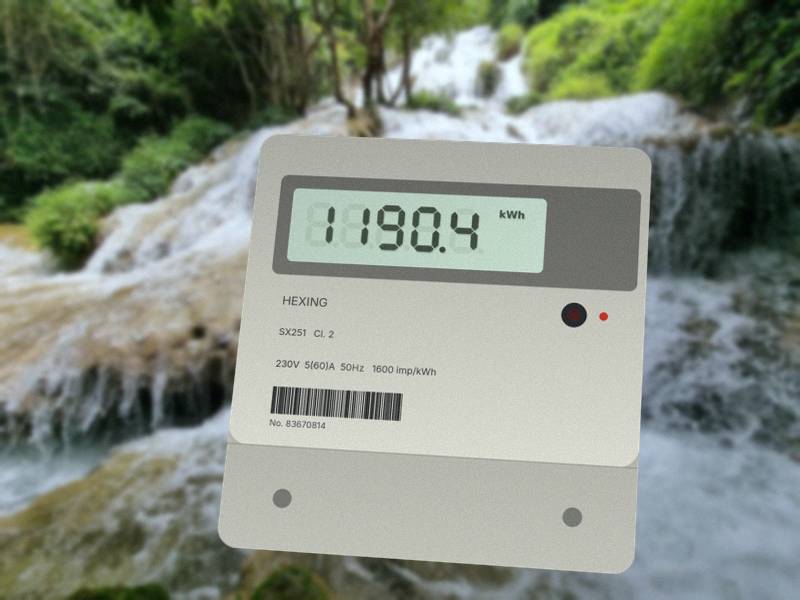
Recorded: 1190.4 kWh
